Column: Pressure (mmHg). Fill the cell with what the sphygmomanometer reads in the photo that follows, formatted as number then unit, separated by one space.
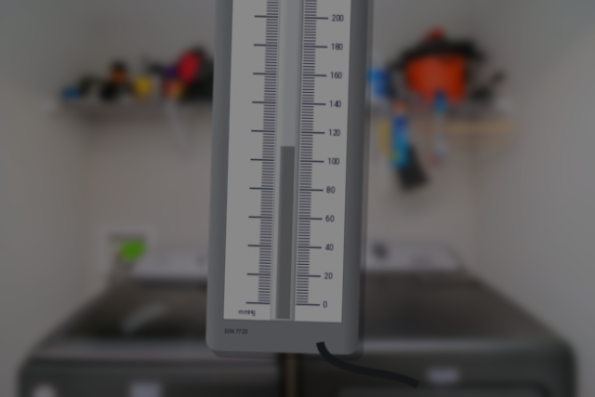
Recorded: 110 mmHg
